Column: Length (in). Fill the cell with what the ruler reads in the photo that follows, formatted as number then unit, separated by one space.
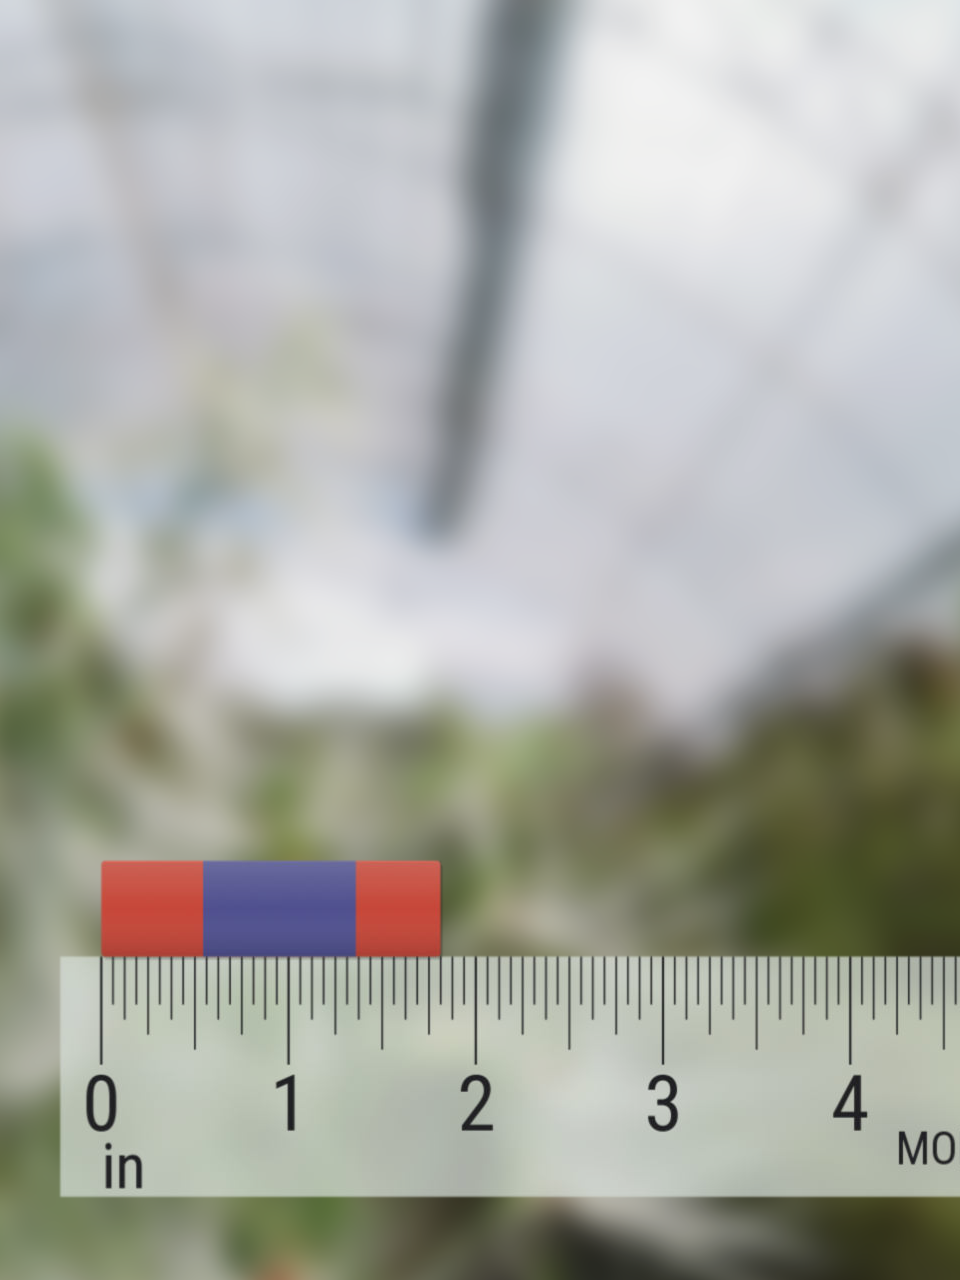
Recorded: 1.8125 in
